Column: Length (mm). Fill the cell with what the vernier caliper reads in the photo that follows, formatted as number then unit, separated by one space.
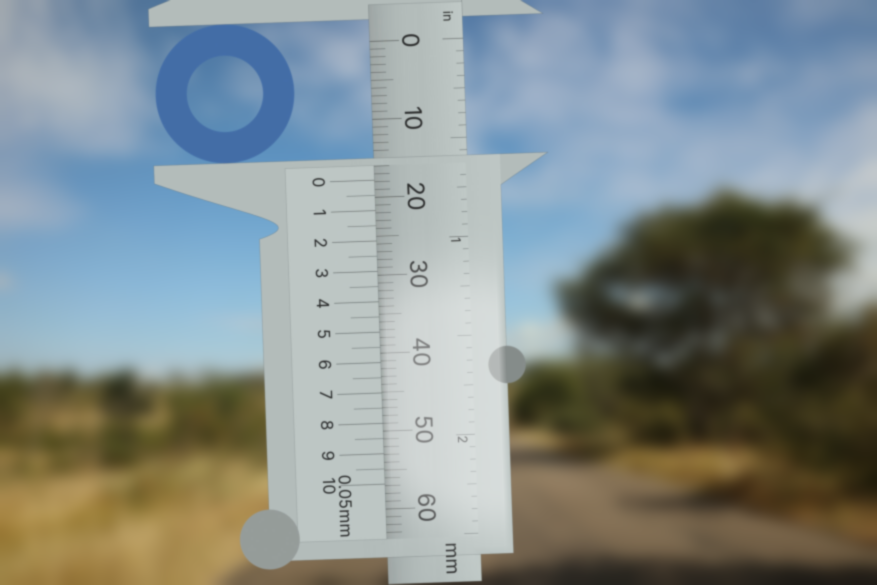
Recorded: 17.8 mm
